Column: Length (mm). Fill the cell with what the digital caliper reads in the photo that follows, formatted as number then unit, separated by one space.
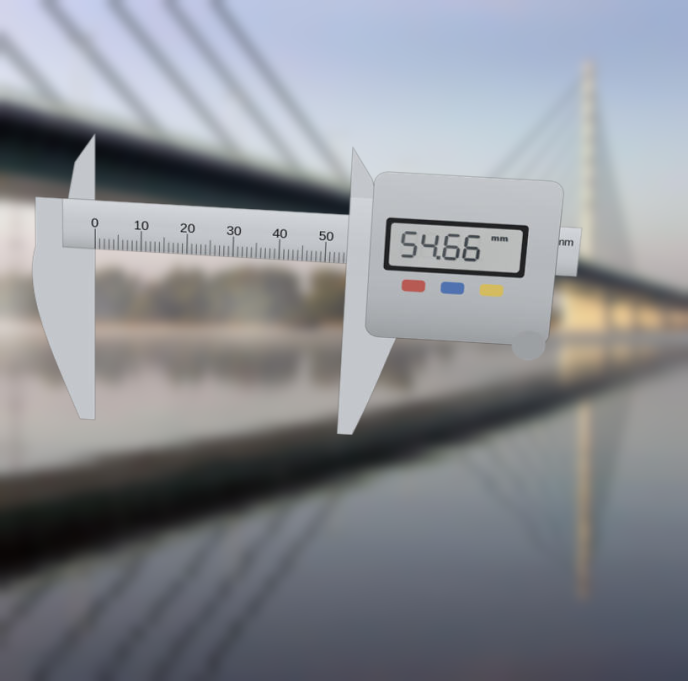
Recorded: 54.66 mm
